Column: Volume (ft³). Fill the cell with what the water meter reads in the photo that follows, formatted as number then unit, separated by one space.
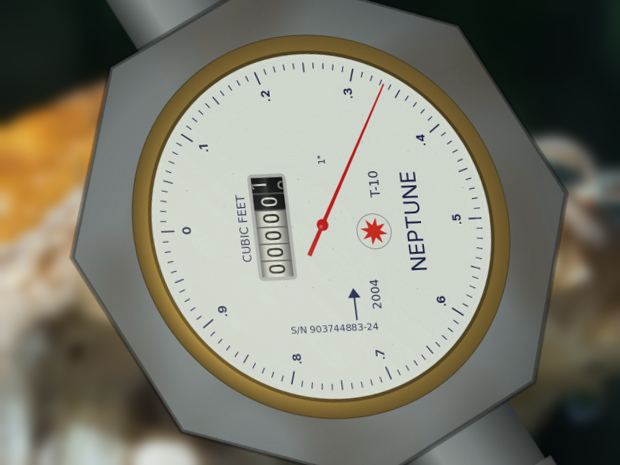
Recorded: 1.33 ft³
